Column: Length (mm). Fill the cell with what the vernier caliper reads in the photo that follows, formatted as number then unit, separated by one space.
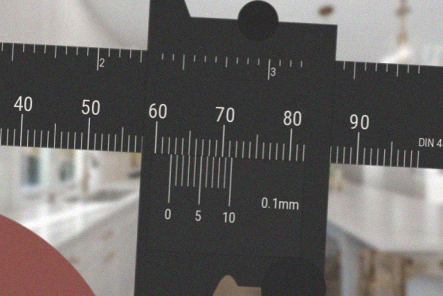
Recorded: 62.4 mm
